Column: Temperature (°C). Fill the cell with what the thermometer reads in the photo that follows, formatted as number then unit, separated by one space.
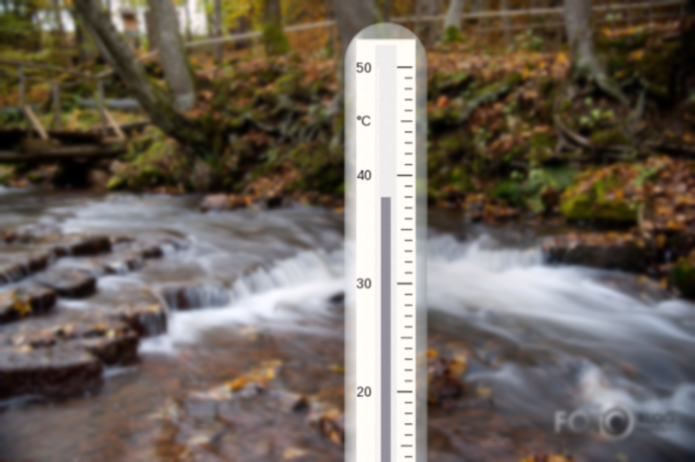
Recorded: 38 °C
